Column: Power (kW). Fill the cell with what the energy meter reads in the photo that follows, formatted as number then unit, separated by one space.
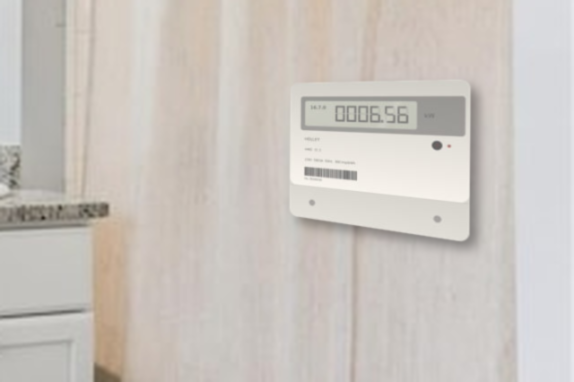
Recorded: 6.56 kW
